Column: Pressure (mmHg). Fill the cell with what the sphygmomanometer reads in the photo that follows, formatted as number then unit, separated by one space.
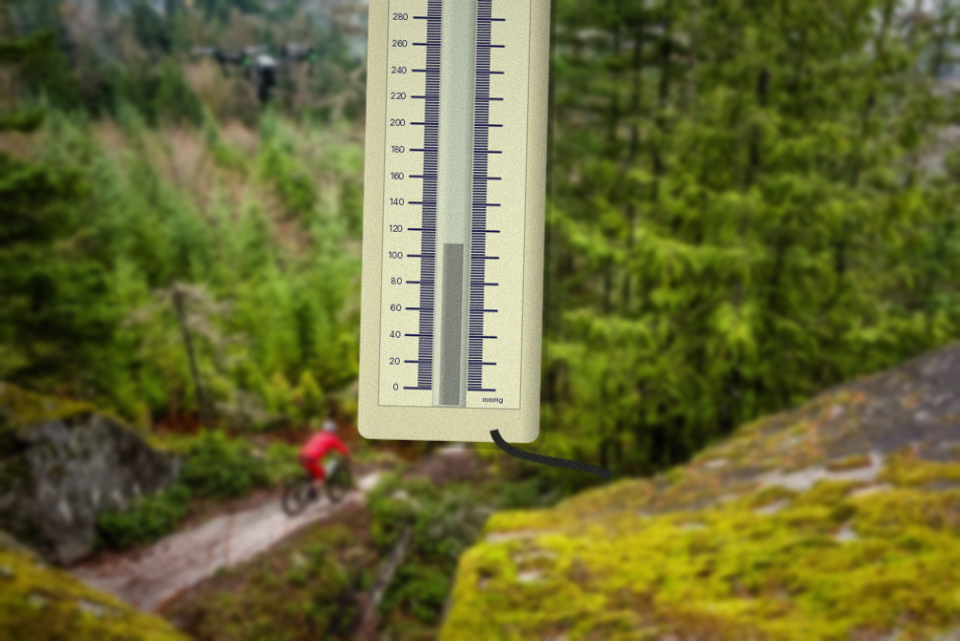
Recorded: 110 mmHg
